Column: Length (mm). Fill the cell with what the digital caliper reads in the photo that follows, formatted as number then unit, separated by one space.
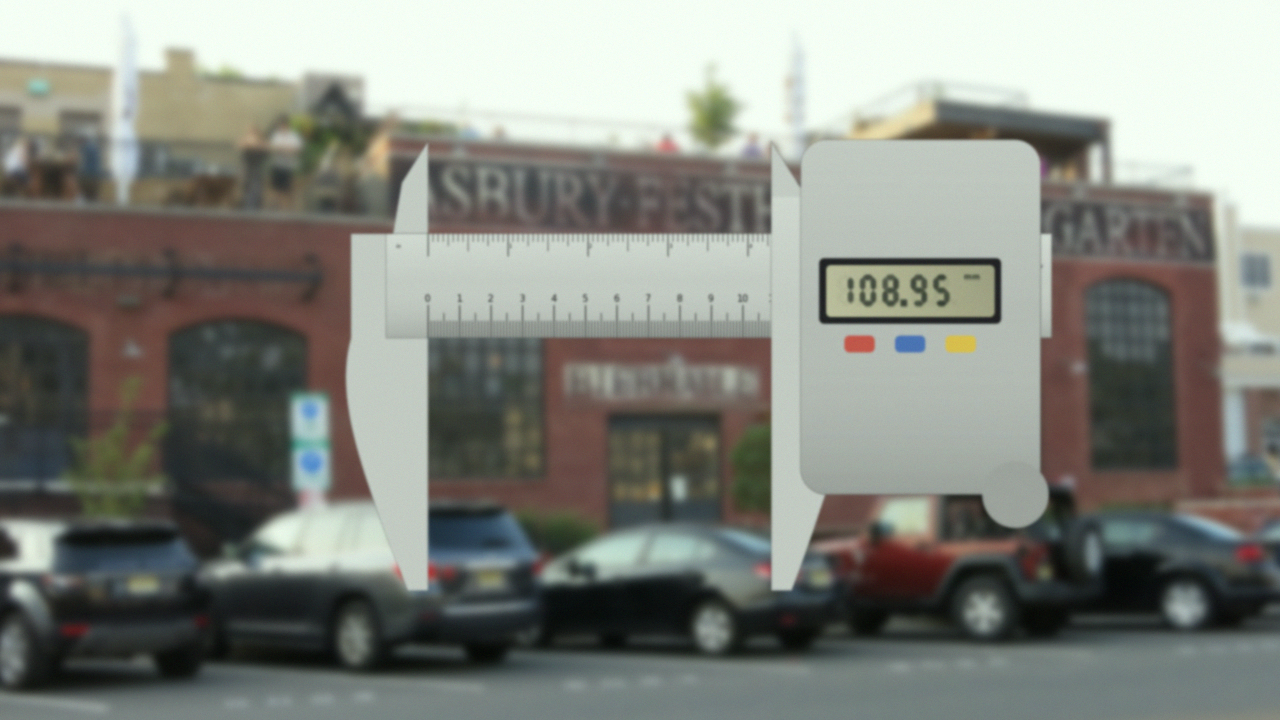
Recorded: 108.95 mm
